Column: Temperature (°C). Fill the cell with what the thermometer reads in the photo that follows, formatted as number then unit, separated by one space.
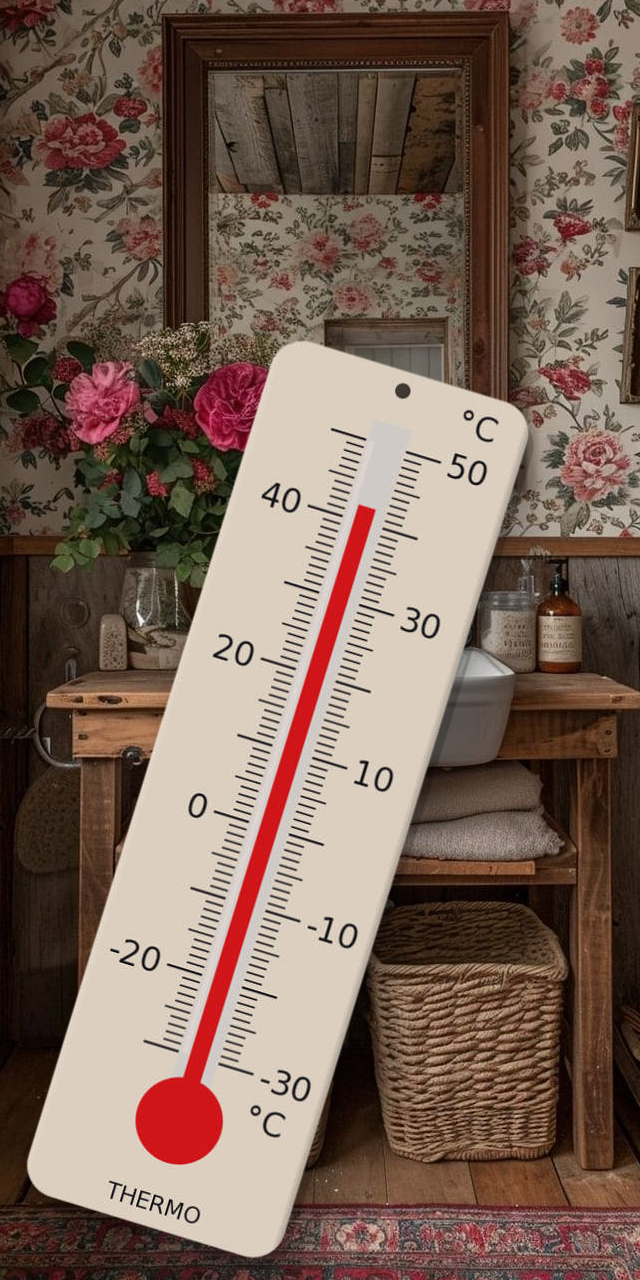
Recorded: 42 °C
